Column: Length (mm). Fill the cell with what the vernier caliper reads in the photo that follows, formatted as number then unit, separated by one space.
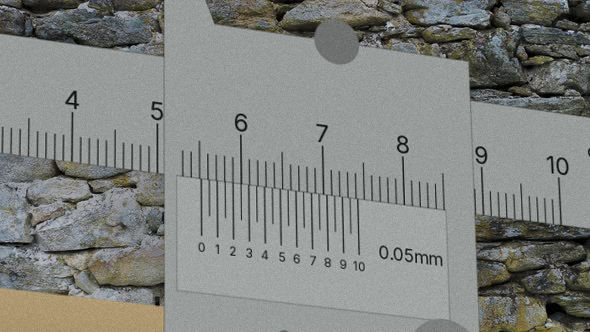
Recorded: 55.2 mm
